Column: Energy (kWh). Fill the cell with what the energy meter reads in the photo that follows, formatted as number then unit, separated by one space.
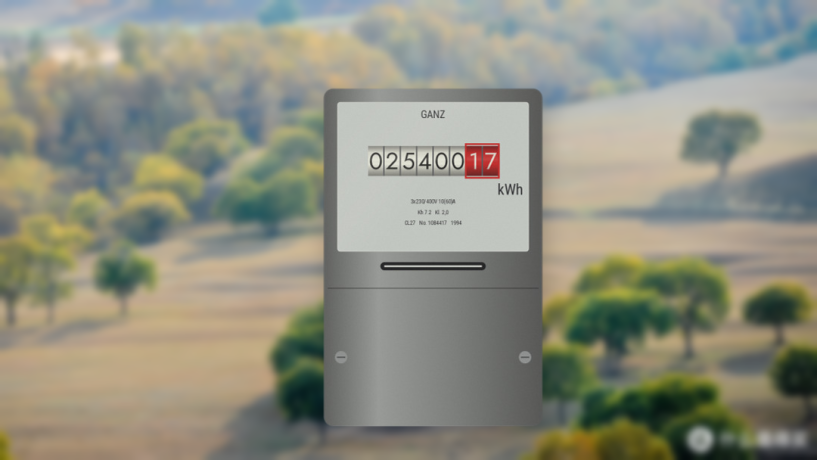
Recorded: 25400.17 kWh
